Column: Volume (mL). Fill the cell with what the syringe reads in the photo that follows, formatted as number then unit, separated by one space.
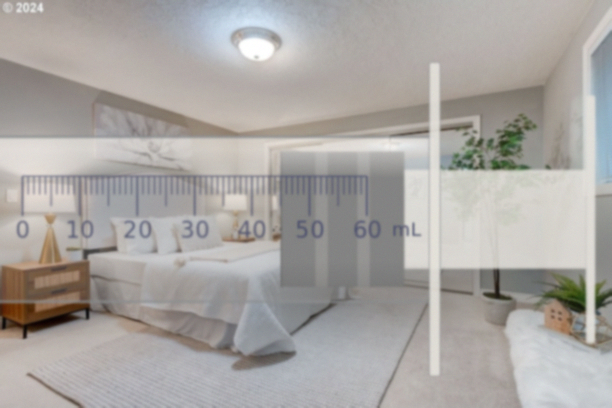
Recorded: 45 mL
